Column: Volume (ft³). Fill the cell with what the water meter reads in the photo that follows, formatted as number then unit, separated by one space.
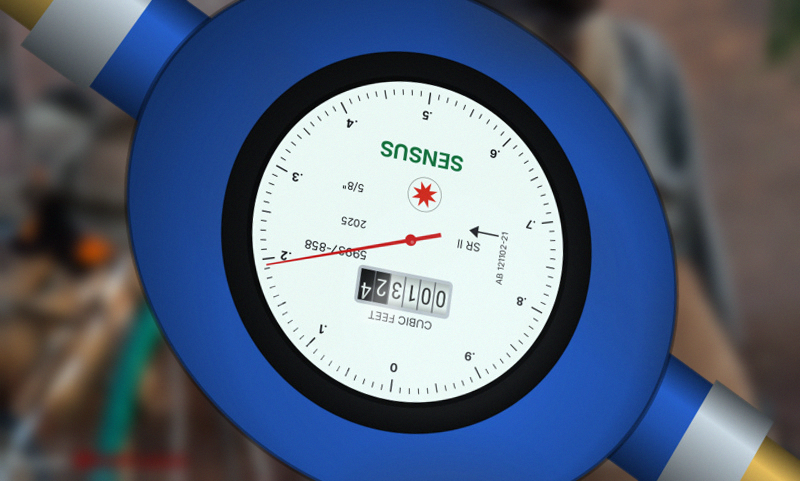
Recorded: 1324.19 ft³
